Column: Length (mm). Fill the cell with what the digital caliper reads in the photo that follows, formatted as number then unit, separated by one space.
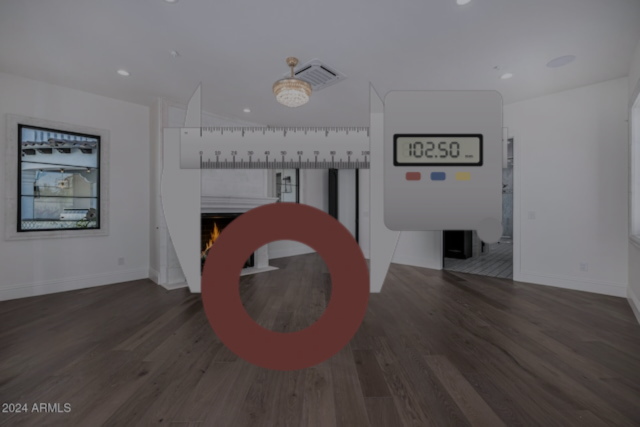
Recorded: 102.50 mm
